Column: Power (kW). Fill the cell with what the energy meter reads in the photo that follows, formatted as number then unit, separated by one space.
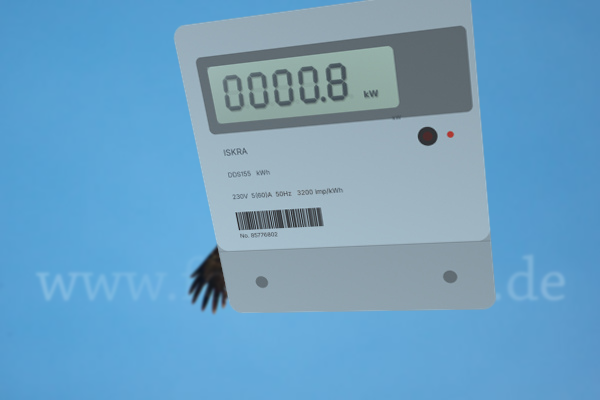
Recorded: 0.8 kW
